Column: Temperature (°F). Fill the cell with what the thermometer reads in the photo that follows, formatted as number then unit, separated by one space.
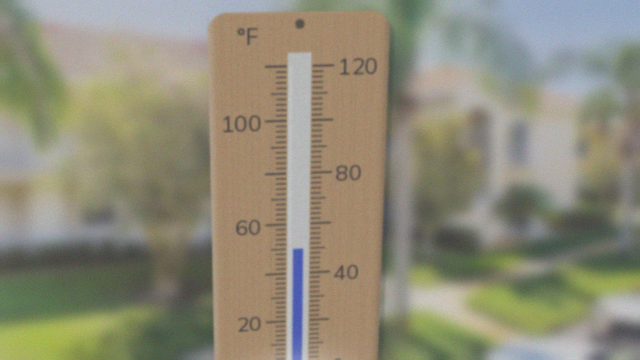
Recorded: 50 °F
